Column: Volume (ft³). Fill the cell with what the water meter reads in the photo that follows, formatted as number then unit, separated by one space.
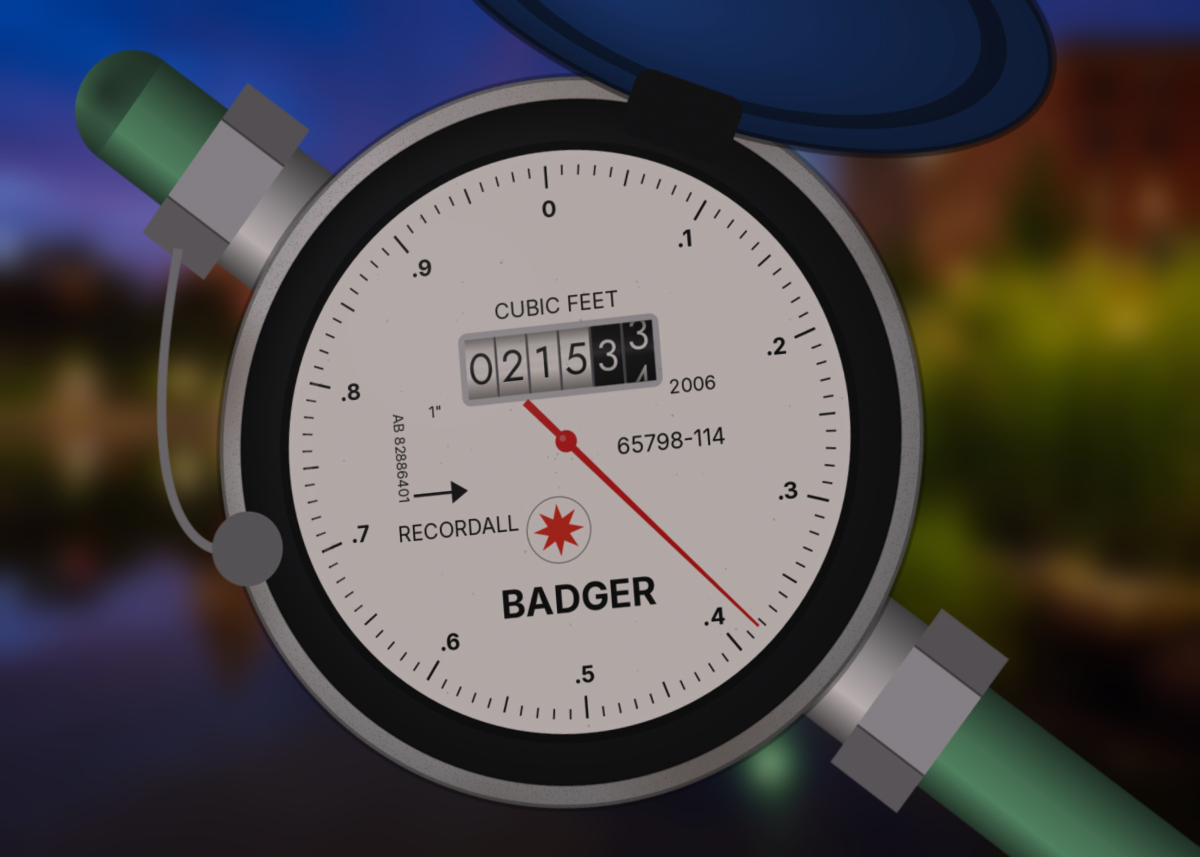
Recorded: 21533.38 ft³
